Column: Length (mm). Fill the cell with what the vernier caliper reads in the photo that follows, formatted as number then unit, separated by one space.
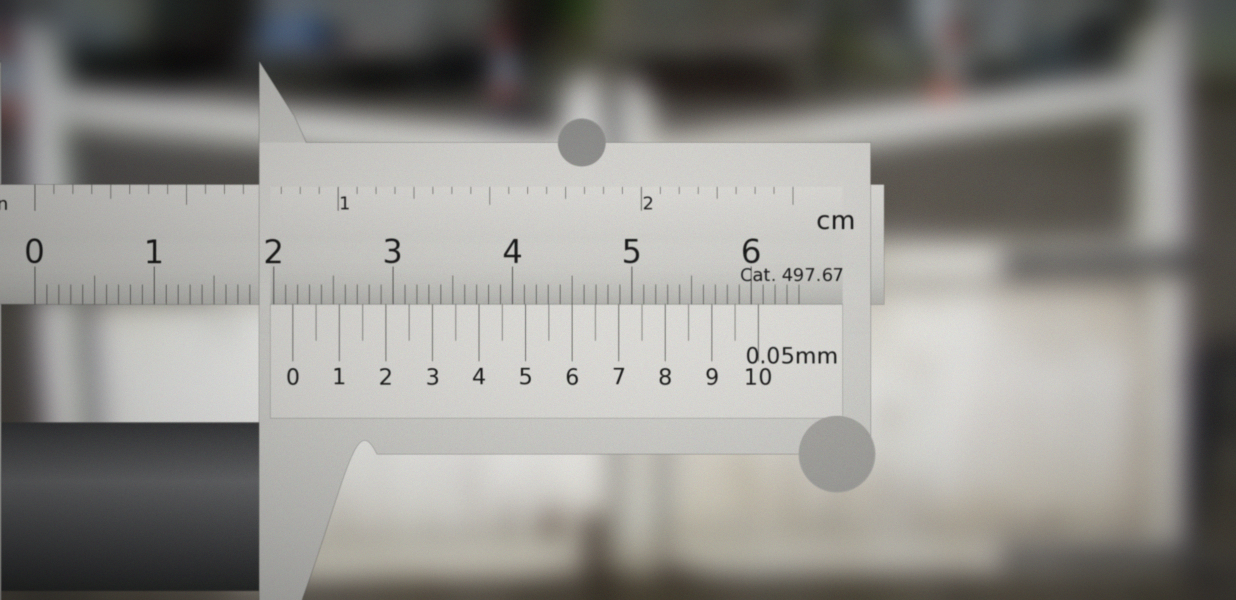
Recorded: 21.6 mm
